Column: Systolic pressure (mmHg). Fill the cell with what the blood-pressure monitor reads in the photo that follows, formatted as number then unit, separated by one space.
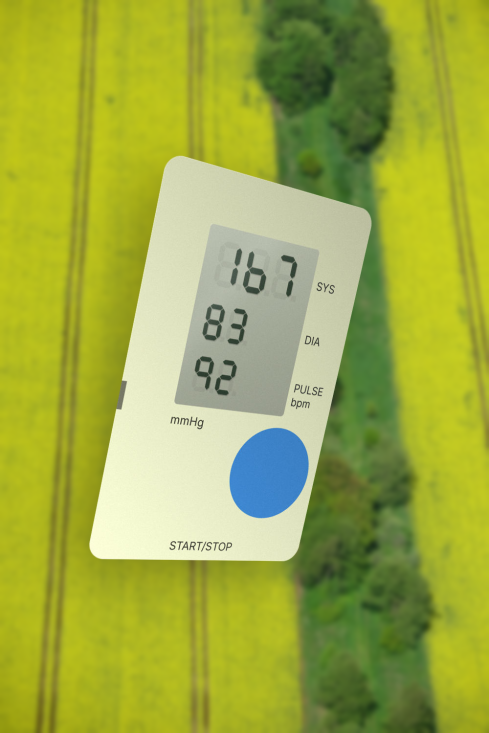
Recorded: 167 mmHg
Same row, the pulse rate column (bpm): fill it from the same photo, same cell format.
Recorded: 92 bpm
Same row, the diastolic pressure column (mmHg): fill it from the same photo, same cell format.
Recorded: 83 mmHg
